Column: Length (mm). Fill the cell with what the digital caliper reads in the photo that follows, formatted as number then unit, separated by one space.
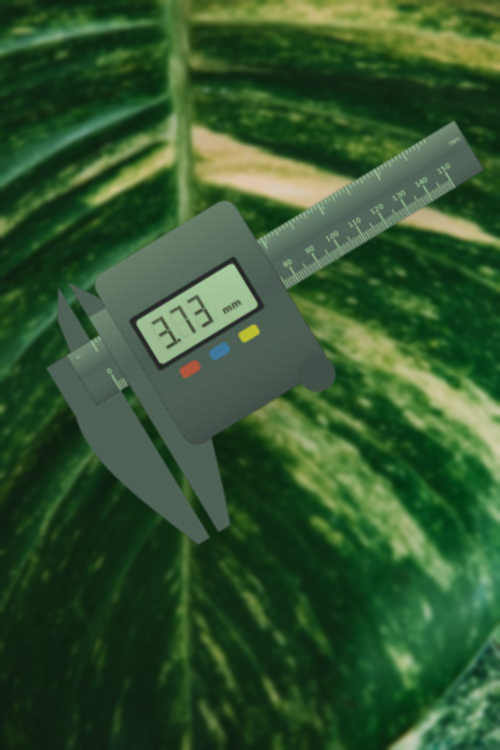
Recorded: 3.73 mm
